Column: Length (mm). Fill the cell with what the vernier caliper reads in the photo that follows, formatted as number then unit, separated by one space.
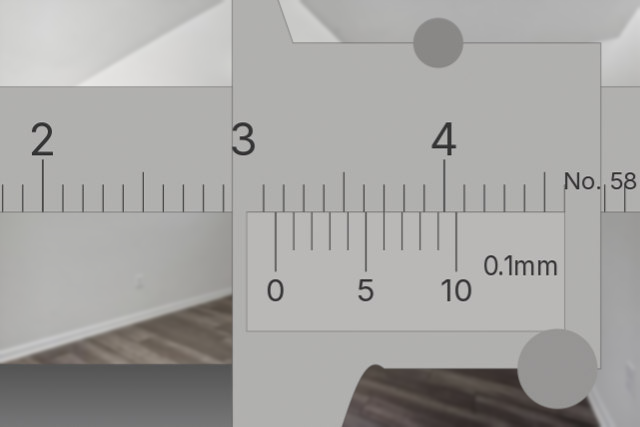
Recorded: 31.6 mm
